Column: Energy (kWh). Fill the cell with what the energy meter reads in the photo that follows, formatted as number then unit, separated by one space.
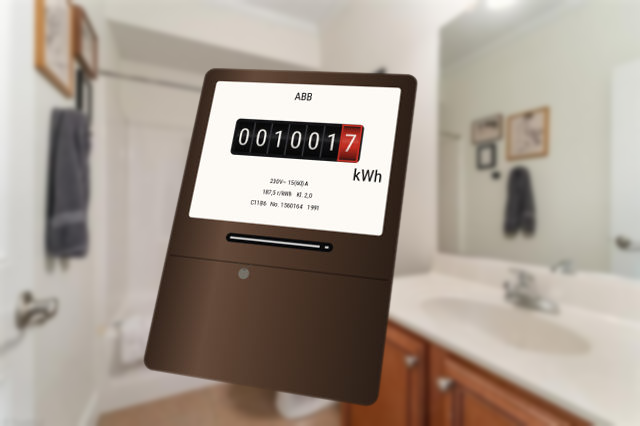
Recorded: 1001.7 kWh
